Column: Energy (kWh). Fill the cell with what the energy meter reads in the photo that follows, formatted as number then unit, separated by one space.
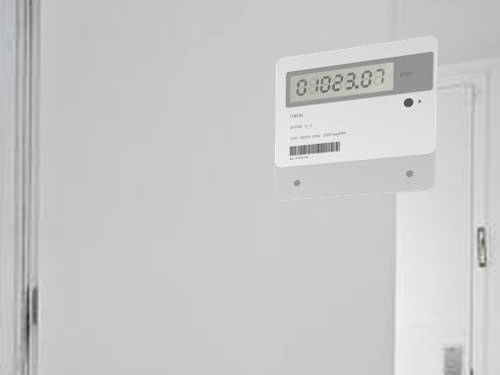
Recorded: 1023.07 kWh
